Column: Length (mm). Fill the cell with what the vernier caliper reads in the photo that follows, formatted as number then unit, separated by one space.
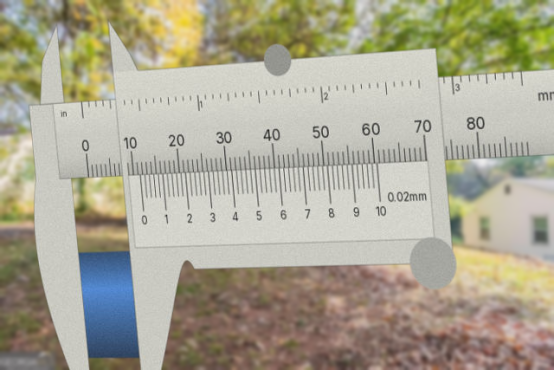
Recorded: 11.5 mm
